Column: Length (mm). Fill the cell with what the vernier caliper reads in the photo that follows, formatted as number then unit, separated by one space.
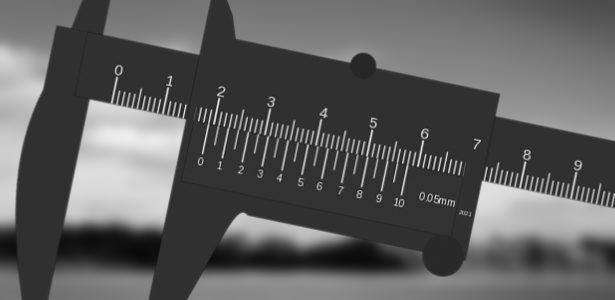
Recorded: 19.0 mm
